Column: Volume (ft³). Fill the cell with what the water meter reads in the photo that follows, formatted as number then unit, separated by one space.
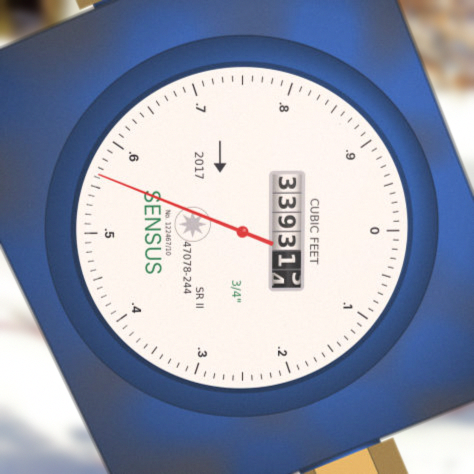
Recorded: 339313.56 ft³
